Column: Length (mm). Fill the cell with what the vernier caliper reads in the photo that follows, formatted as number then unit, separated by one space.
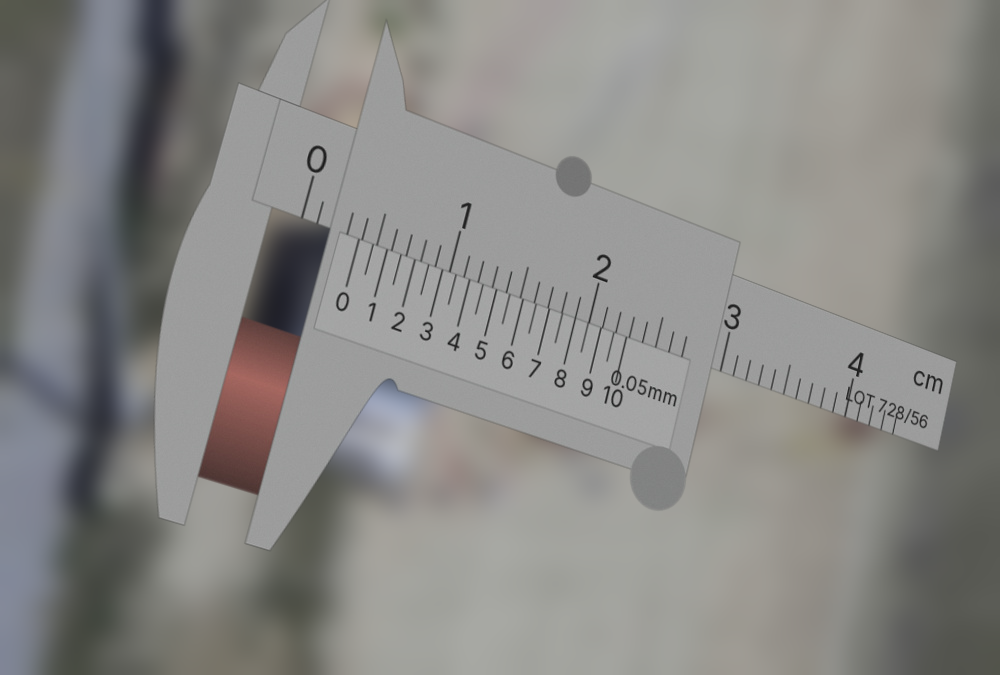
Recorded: 3.8 mm
